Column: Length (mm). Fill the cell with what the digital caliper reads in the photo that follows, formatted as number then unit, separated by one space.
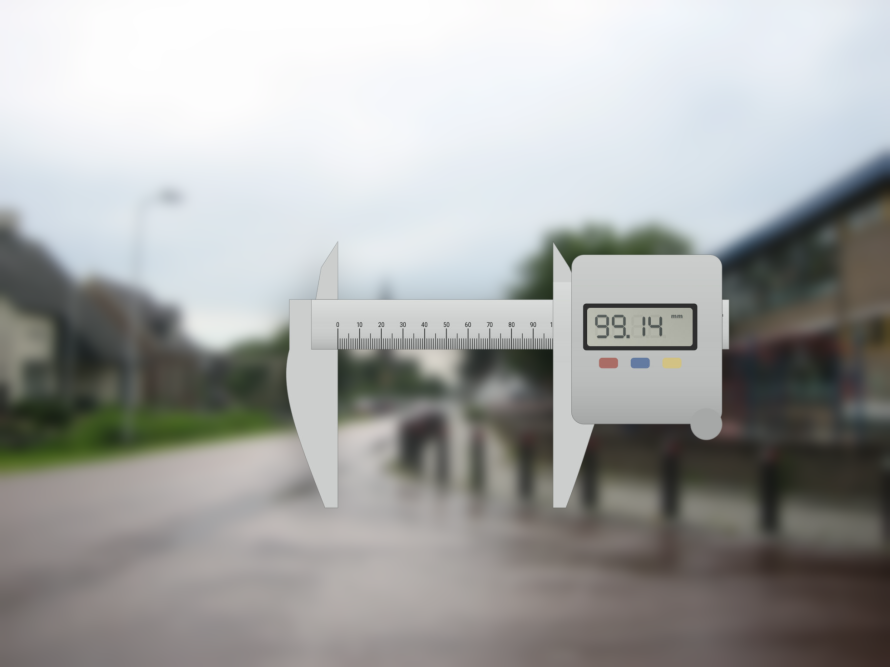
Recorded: 99.14 mm
